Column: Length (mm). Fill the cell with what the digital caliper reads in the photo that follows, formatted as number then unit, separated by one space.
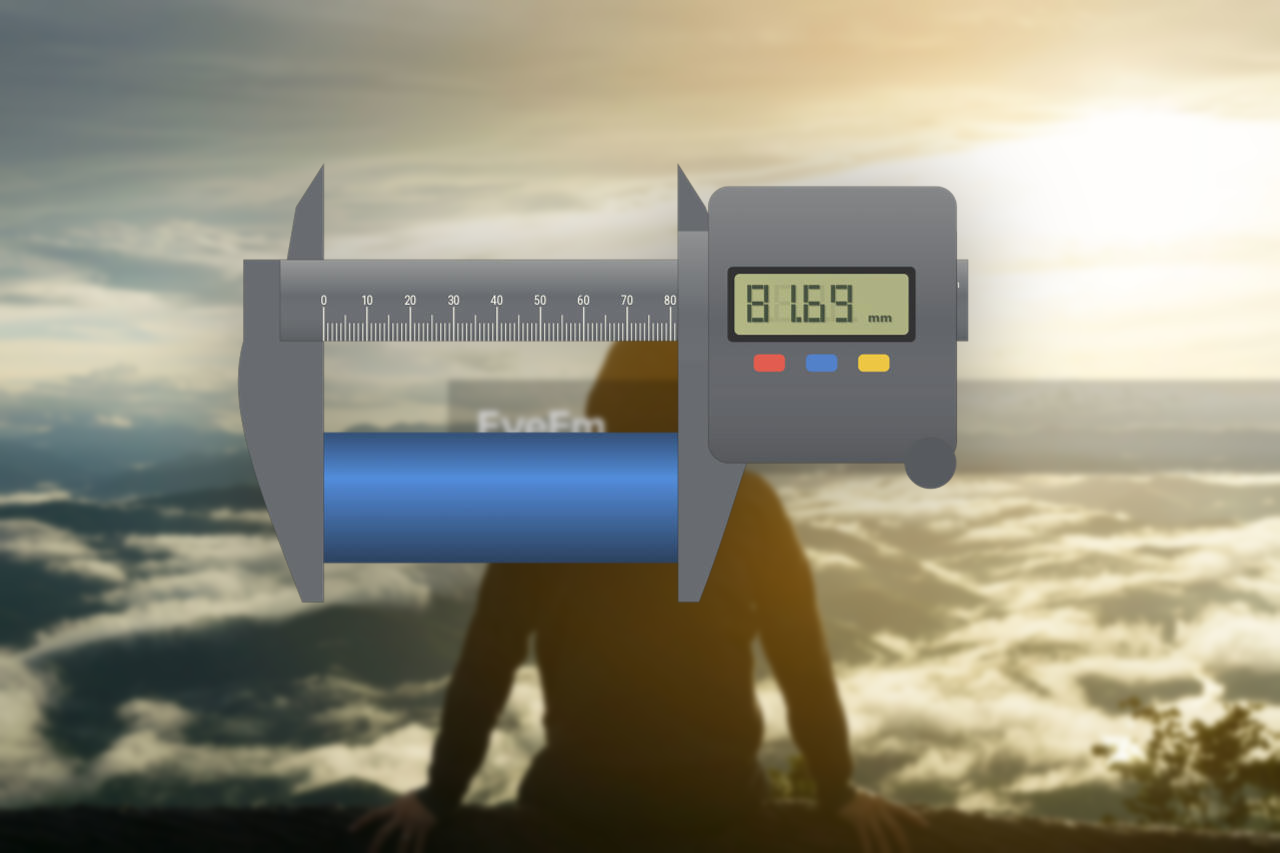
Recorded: 81.69 mm
